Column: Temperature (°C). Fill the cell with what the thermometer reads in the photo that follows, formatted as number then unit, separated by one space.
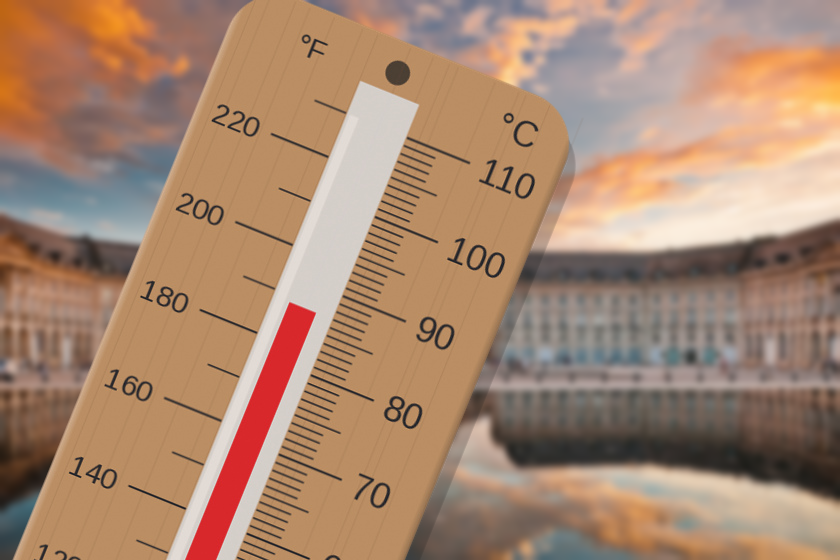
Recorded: 87 °C
